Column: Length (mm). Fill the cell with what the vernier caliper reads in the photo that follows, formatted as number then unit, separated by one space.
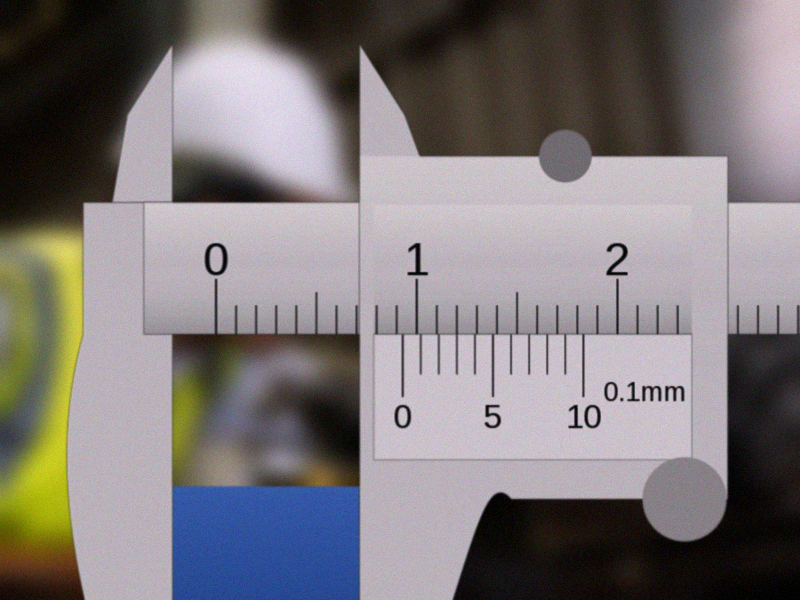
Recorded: 9.3 mm
